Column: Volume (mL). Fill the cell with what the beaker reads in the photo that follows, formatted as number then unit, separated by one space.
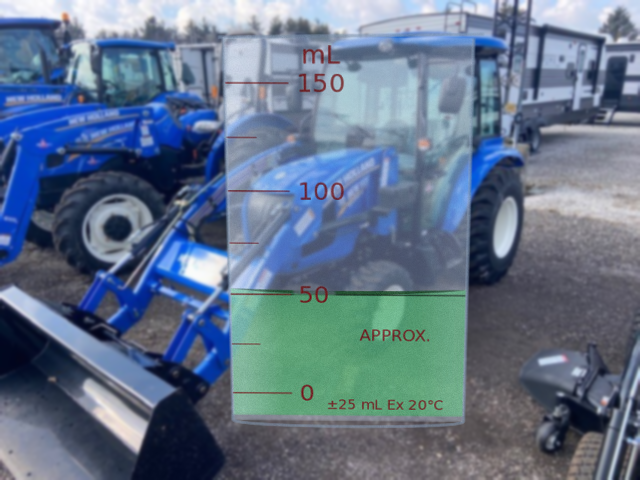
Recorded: 50 mL
